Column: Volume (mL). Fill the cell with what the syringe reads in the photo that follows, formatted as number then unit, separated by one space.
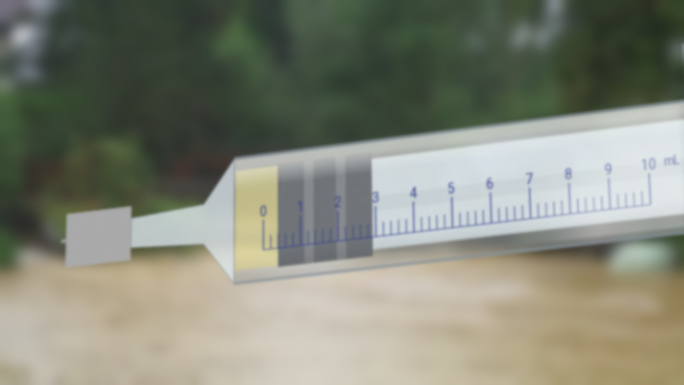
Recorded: 0.4 mL
